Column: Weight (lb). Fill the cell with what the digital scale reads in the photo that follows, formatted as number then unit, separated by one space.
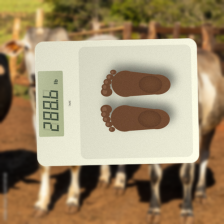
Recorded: 288.6 lb
